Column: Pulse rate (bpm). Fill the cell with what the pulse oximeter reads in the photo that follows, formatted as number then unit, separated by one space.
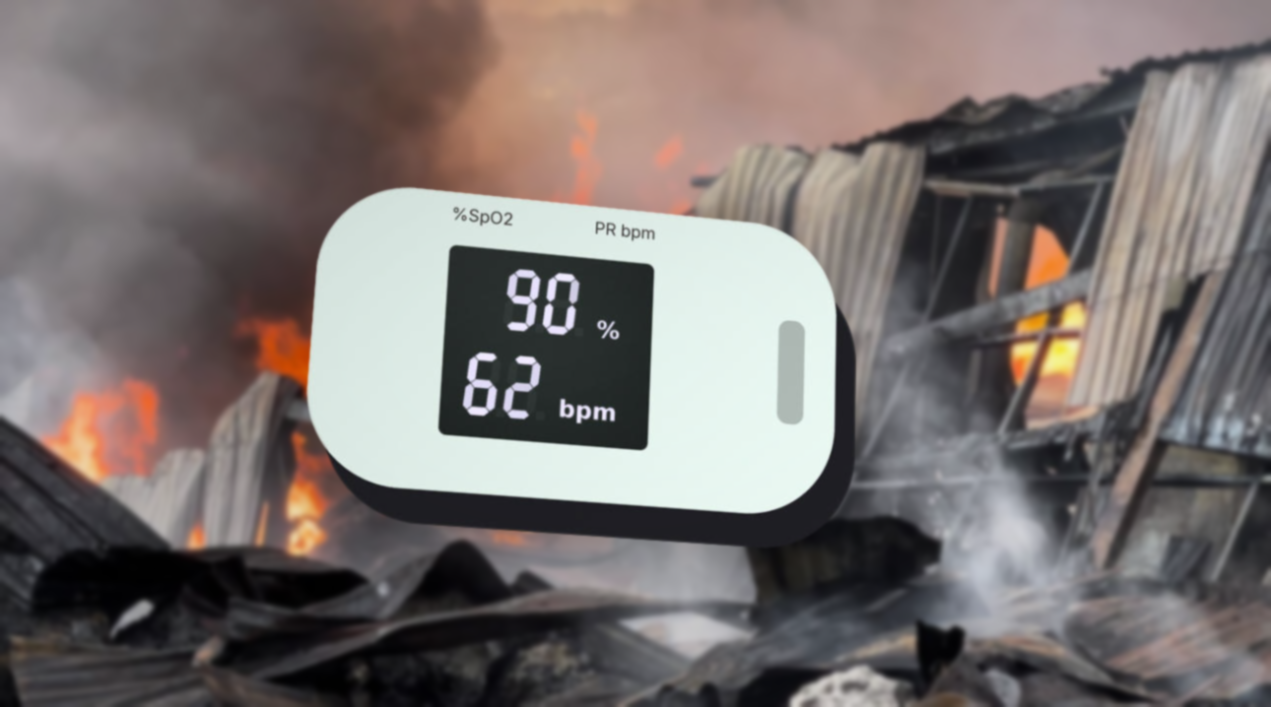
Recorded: 62 bpm
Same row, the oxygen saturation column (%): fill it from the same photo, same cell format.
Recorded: 90 %
